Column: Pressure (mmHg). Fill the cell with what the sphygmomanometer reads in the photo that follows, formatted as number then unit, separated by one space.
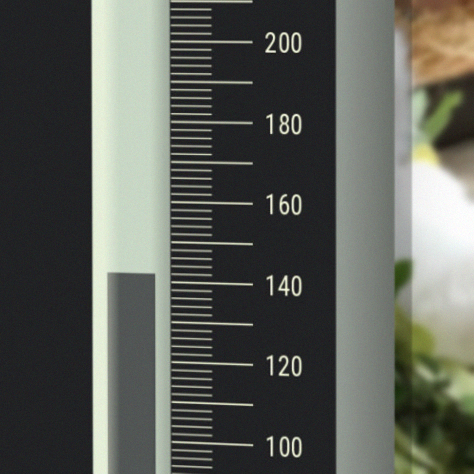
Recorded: 142 mmHg
